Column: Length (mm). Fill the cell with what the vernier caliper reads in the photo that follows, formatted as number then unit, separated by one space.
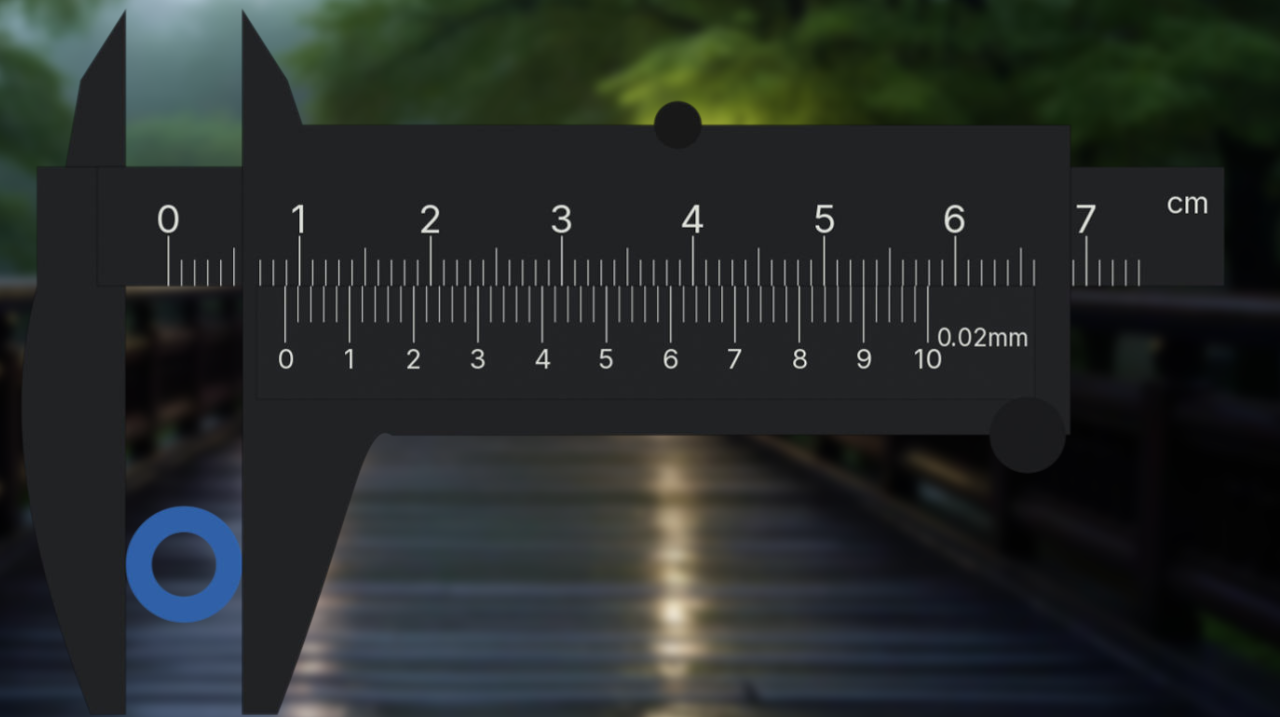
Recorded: 8.9 mm
